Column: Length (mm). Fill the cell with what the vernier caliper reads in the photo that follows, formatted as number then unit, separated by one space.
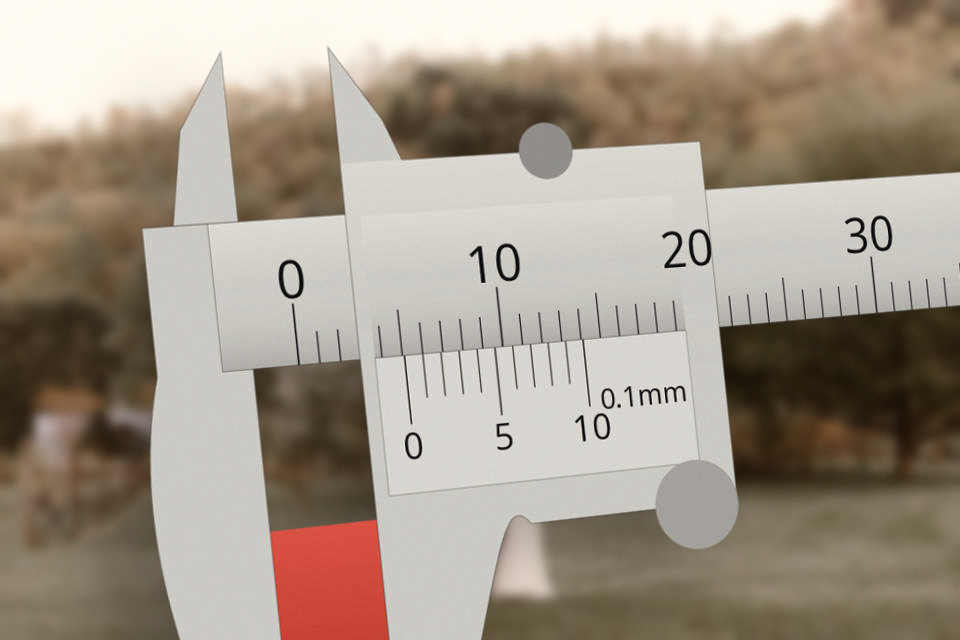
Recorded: 5.1 mm
